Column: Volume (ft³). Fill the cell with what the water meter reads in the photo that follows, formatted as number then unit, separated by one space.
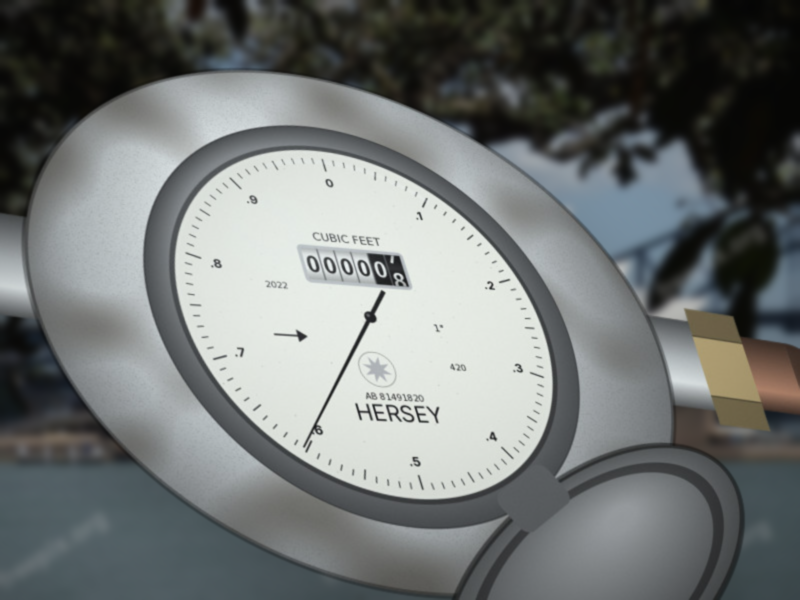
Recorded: 7.60 ft³
